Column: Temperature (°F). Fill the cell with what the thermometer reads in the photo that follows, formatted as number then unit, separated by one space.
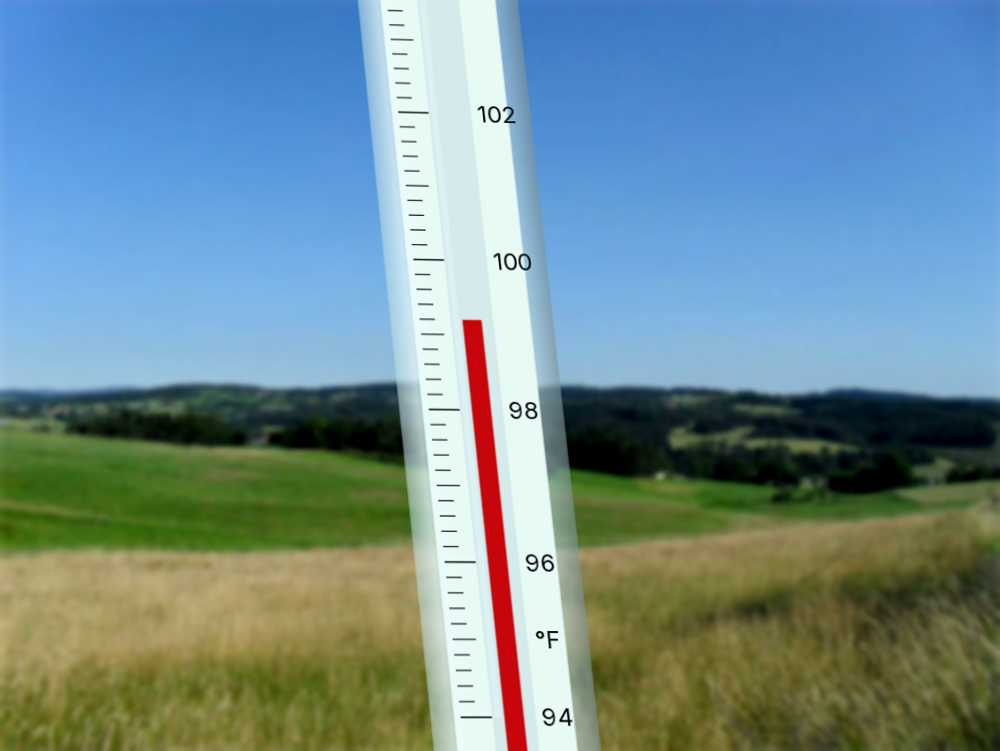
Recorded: 99.2 °F
